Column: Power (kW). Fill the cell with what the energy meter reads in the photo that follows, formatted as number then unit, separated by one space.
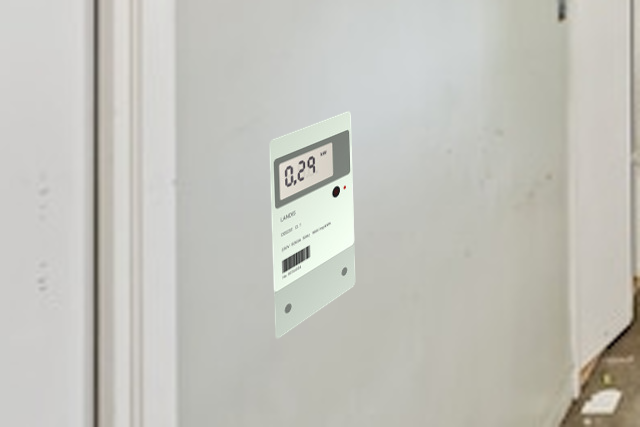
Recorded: 0.29 kW
